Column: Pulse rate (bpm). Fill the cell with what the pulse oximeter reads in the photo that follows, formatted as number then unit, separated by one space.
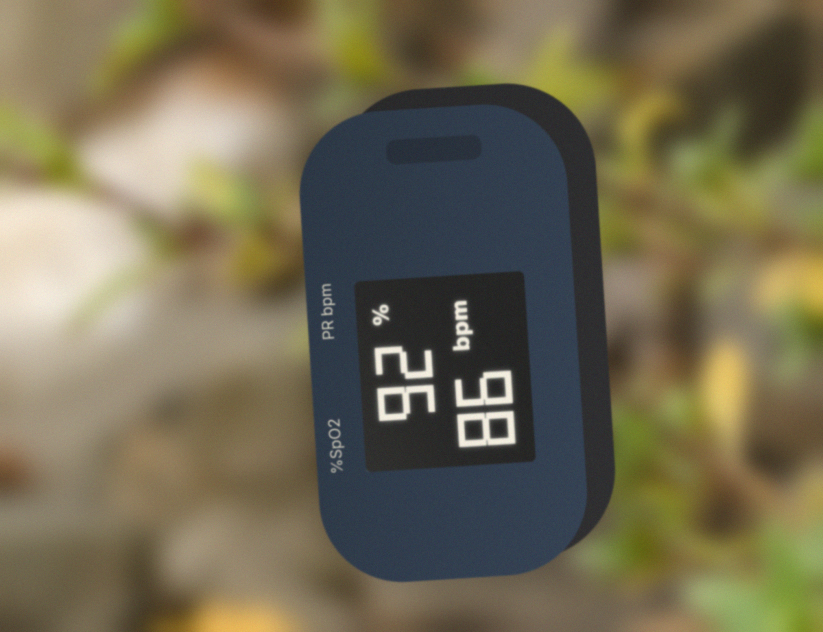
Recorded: 86 bpm
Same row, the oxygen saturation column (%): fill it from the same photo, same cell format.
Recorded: 92 %
